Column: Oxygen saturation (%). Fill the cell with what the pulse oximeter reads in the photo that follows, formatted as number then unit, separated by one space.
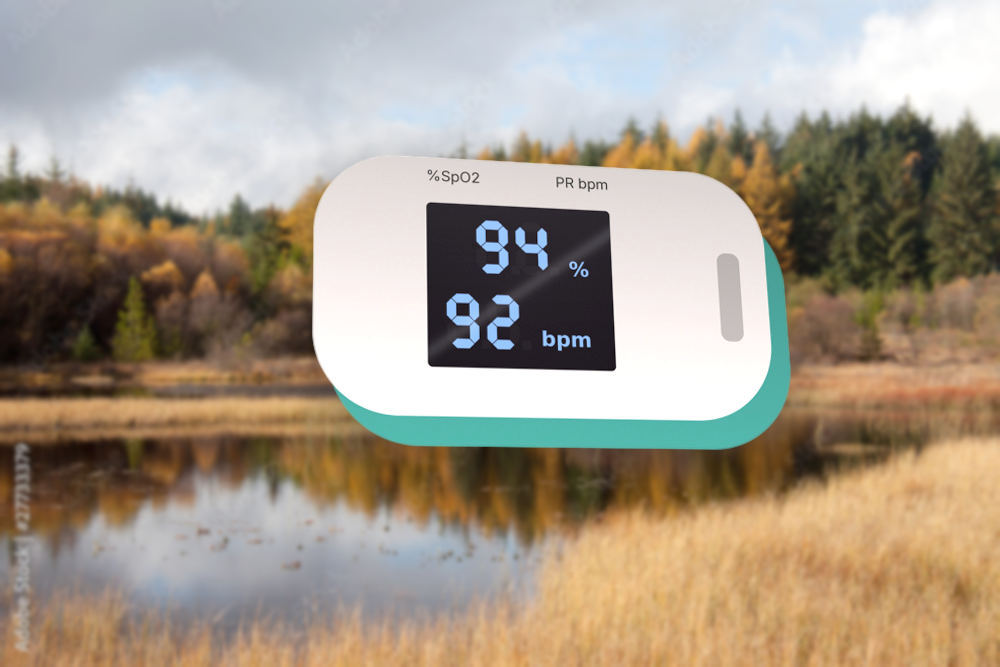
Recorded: 94 %
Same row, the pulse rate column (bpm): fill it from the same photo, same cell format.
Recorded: 92 bpm
